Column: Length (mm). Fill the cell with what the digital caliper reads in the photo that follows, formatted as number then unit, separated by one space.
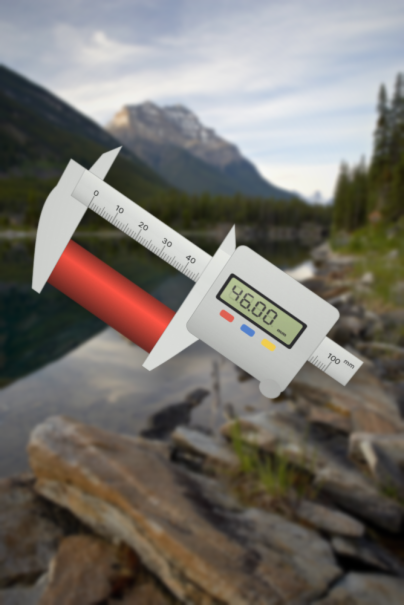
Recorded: 46.00 mm
